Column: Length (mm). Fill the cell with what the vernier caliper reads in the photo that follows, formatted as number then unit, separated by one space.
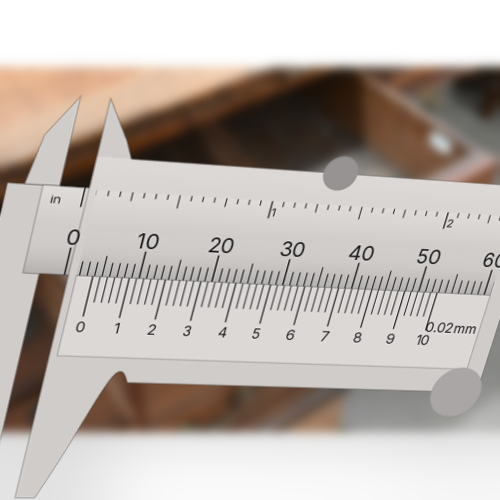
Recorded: 3.8 mm
